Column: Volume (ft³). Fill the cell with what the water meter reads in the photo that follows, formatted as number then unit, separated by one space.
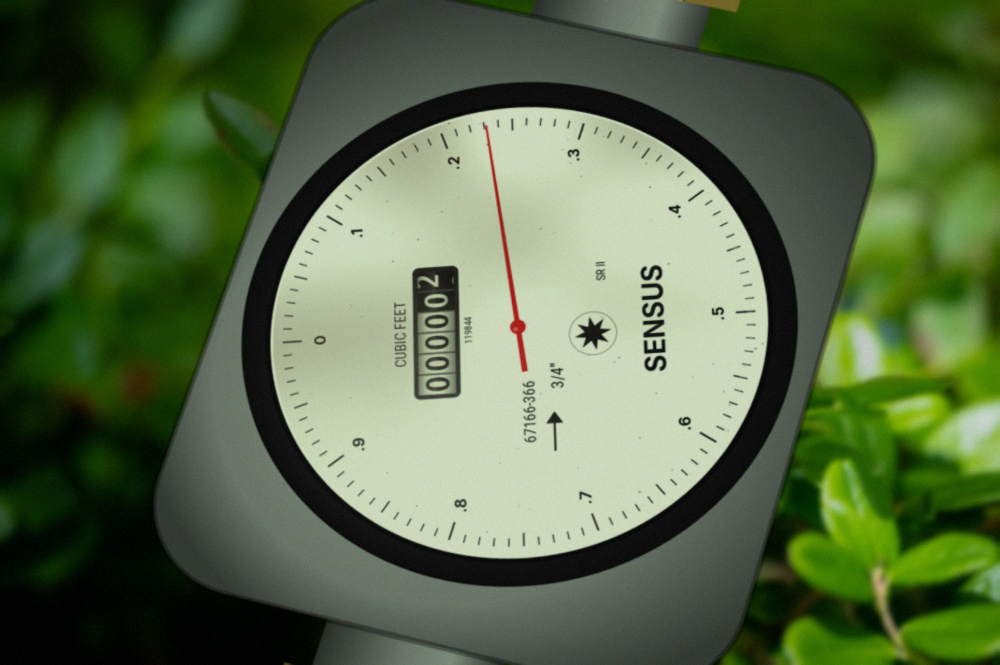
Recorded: 2.23 ft³
